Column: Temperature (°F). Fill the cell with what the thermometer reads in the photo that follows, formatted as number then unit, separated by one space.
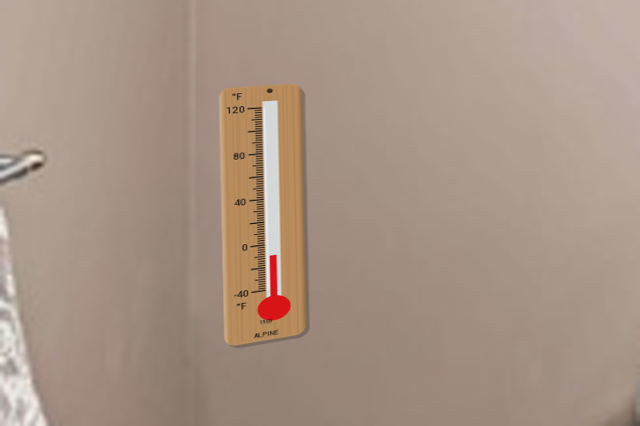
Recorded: -10 °F
